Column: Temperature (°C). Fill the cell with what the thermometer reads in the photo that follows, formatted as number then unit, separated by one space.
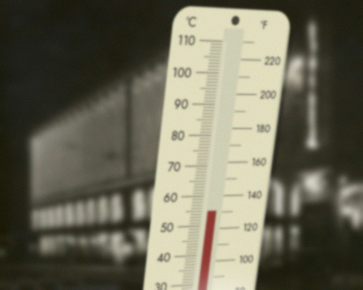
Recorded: 55 °C
